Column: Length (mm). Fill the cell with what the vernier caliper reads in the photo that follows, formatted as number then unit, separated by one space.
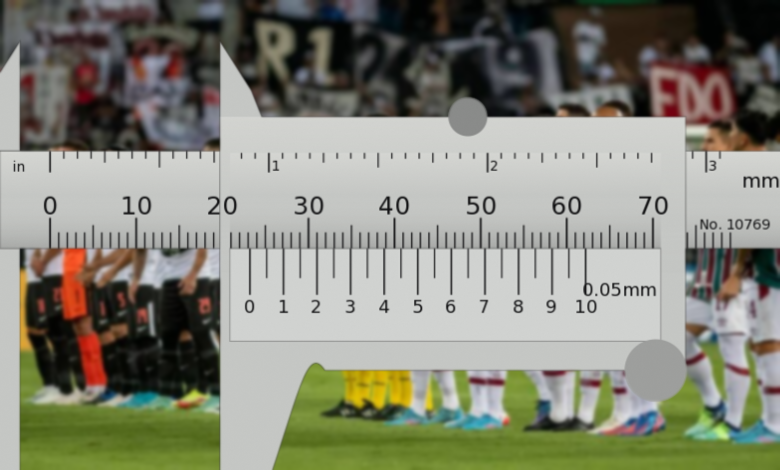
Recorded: 23.2 mm
